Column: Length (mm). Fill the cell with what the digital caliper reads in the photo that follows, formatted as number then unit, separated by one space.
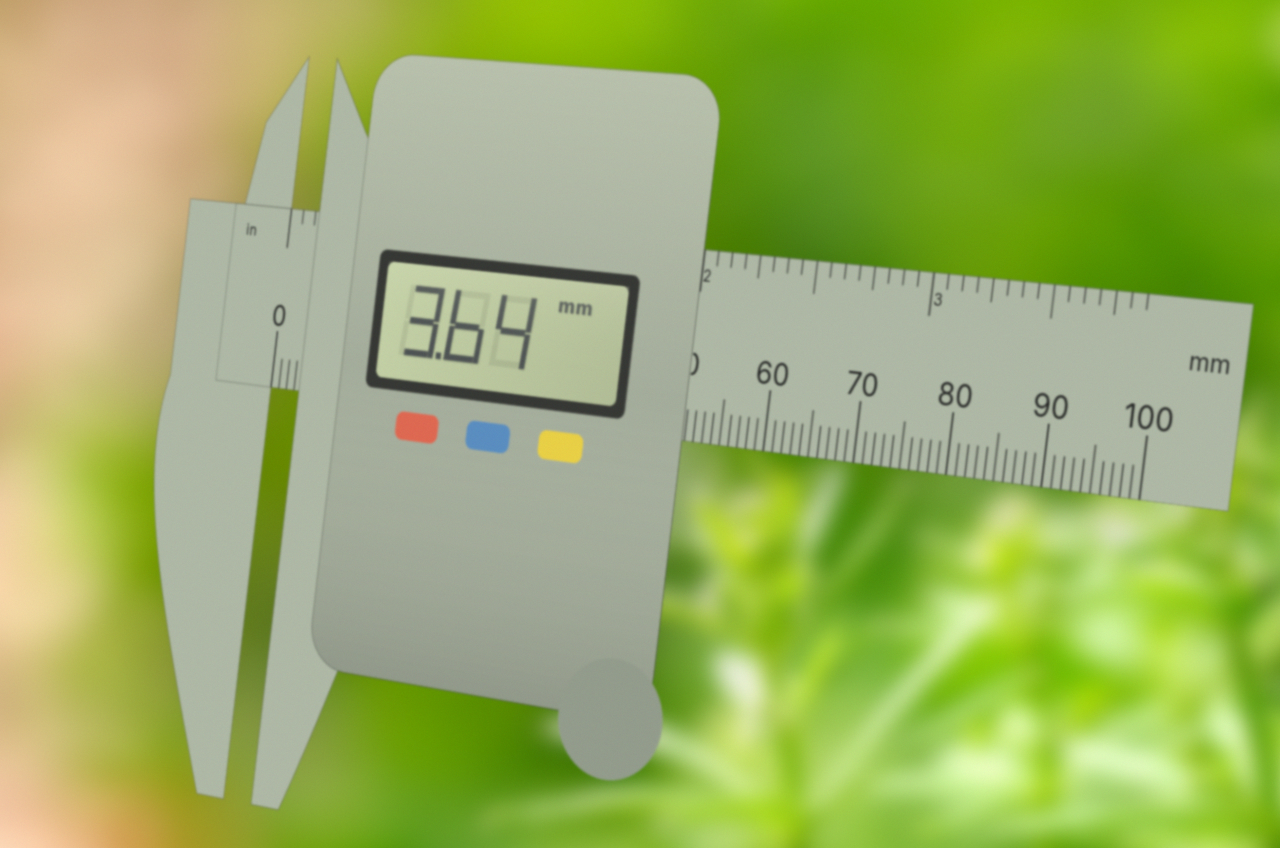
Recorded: 3.64 mm
